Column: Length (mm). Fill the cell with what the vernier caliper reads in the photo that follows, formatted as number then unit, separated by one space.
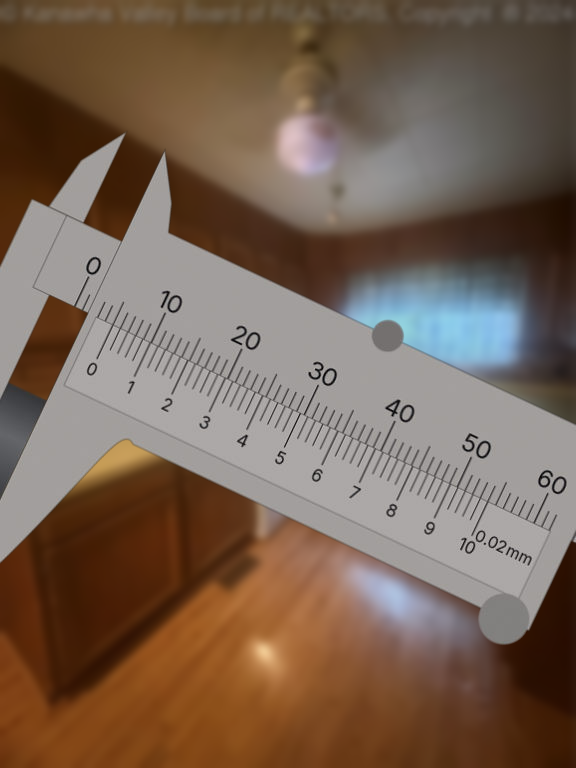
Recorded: 5.0 mm
